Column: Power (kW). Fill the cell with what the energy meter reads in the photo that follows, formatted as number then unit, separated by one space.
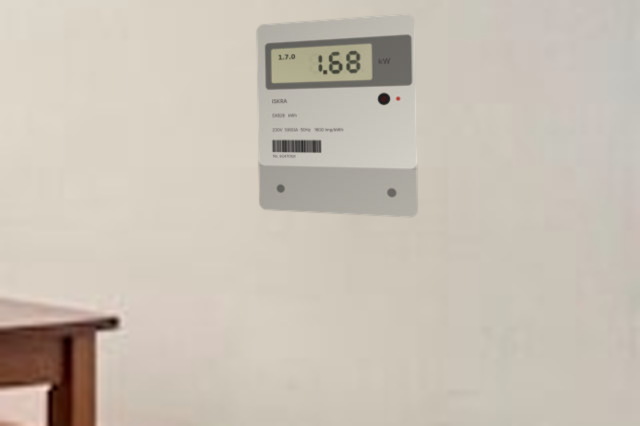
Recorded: 1.68 kW
